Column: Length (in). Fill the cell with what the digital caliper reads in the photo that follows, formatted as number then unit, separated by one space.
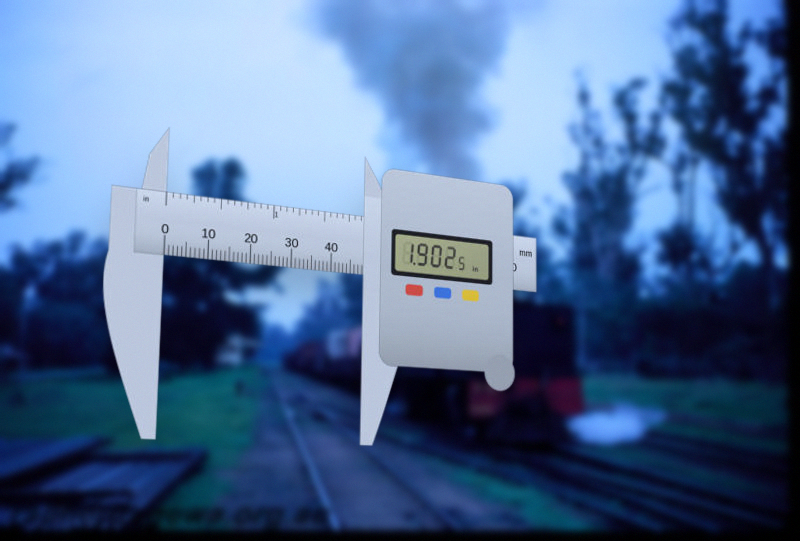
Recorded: 1.9025 in
